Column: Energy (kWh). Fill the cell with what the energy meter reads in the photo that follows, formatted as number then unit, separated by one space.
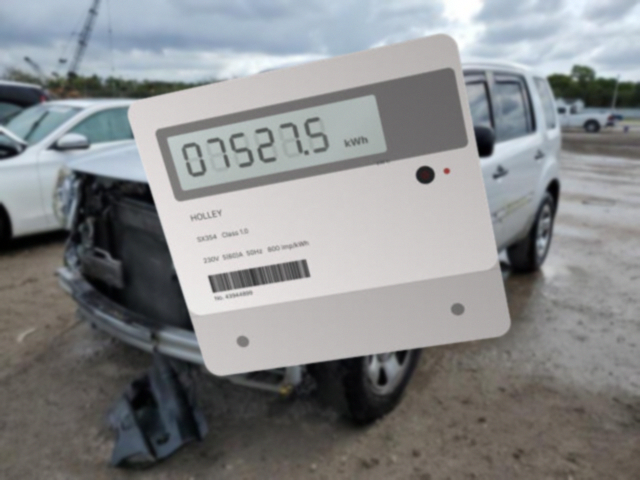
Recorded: 7527.5 kWh
